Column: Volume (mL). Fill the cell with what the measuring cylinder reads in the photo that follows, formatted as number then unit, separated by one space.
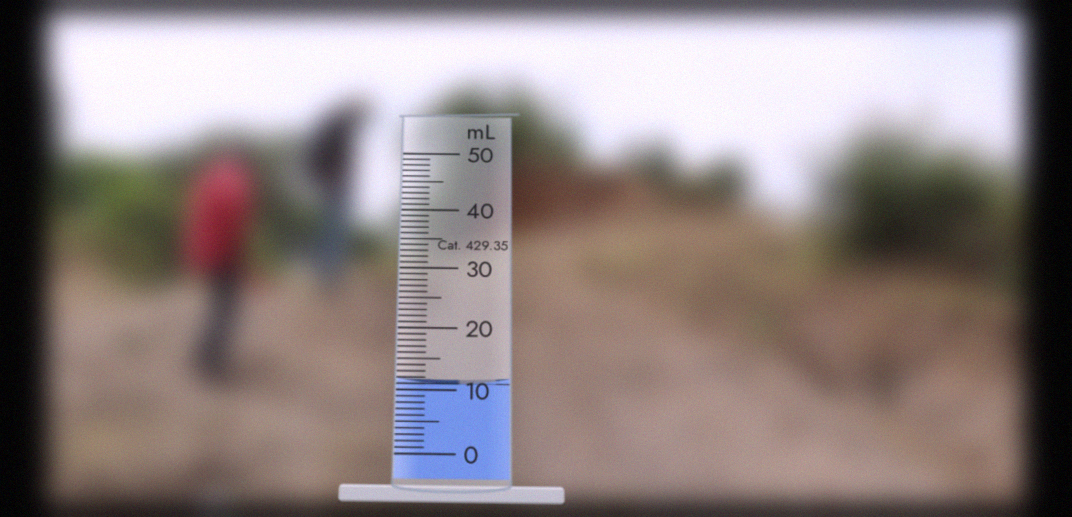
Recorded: 11 mL
